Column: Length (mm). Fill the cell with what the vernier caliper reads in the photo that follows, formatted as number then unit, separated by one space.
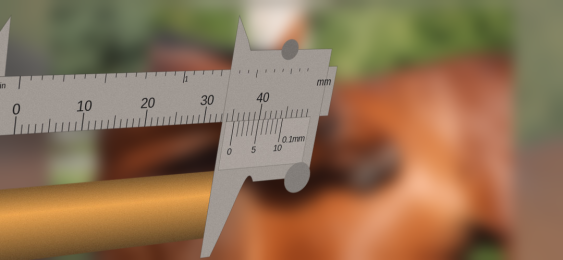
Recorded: 35.4 mm
